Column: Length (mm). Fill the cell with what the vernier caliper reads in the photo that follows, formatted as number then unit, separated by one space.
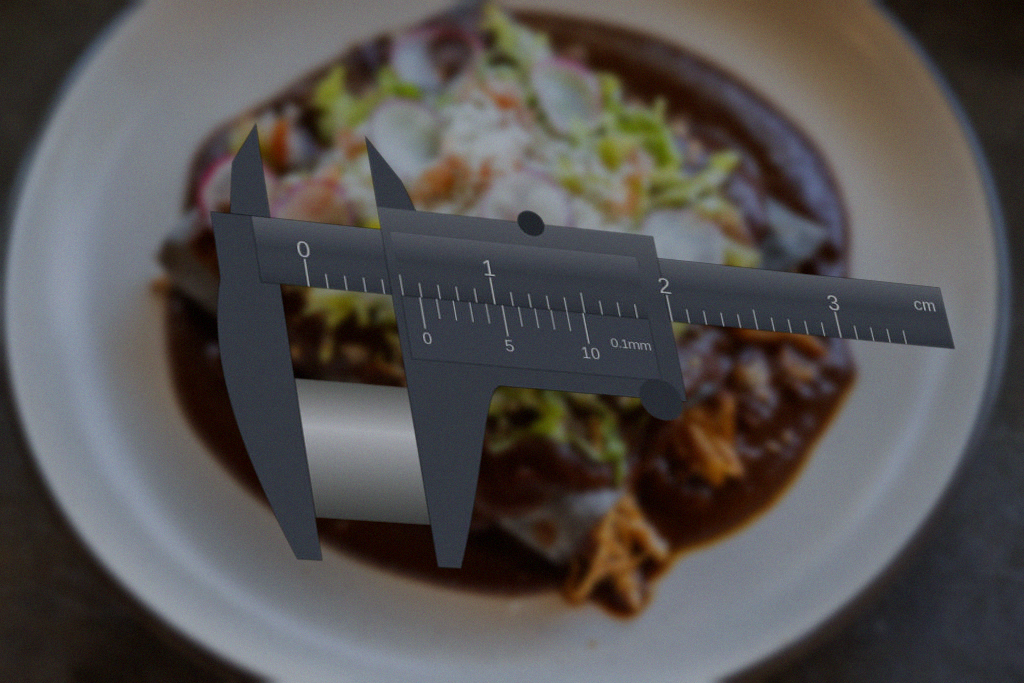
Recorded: 5.9 mm
